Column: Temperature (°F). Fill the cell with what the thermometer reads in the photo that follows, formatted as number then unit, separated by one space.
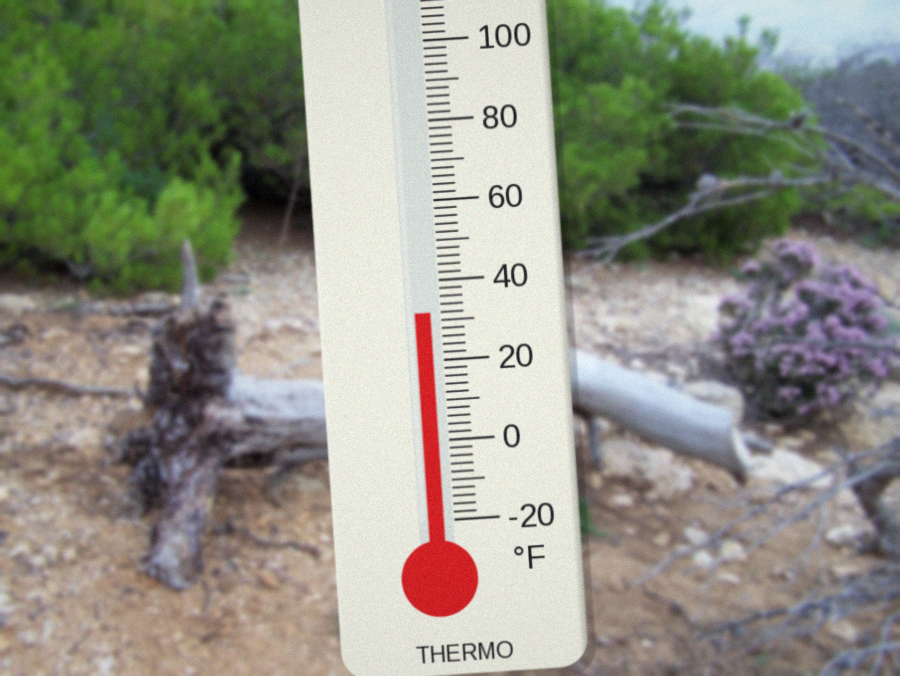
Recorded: 32 °F
